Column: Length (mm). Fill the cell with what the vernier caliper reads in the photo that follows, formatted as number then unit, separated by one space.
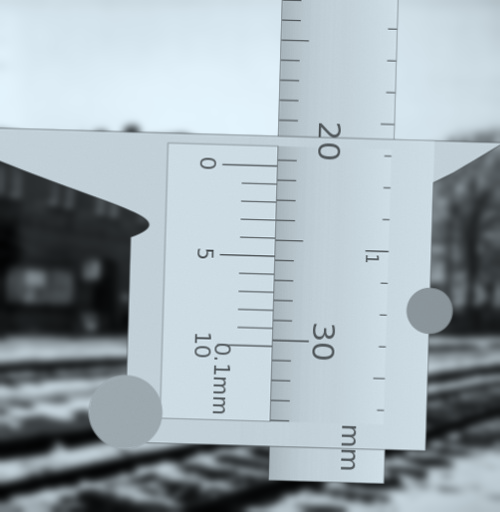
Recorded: 21.3 mm
